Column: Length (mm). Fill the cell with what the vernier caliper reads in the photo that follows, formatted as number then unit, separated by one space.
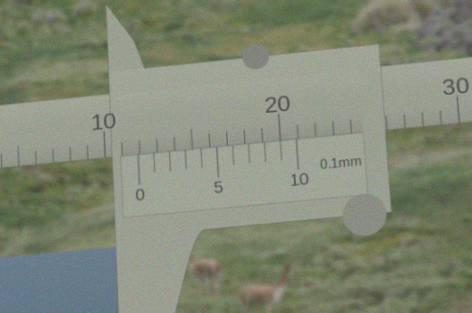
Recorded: 11.9 mm
